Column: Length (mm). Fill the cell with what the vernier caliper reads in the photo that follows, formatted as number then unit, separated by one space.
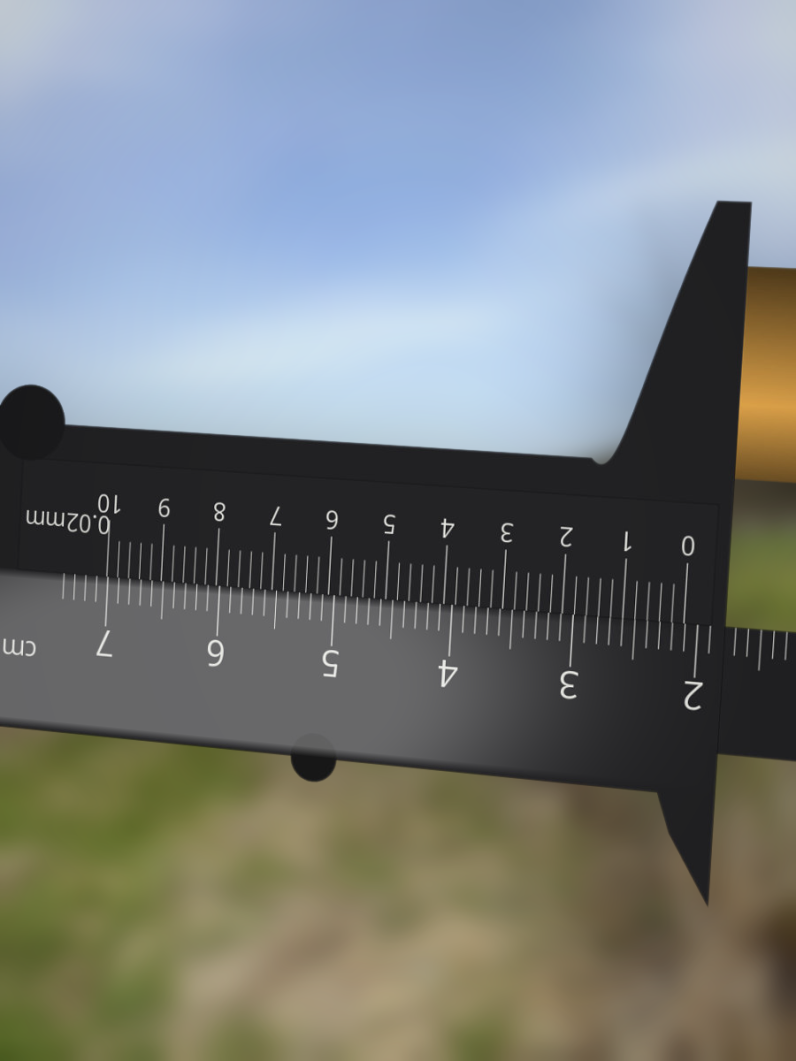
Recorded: 21.1 mm
